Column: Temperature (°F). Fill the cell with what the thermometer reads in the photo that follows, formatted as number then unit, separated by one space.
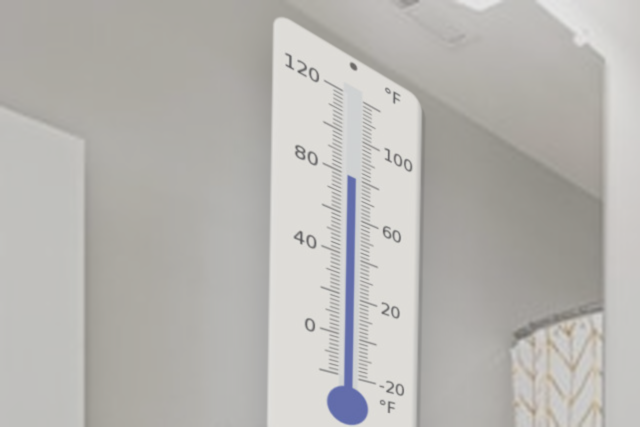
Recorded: 80 °F
